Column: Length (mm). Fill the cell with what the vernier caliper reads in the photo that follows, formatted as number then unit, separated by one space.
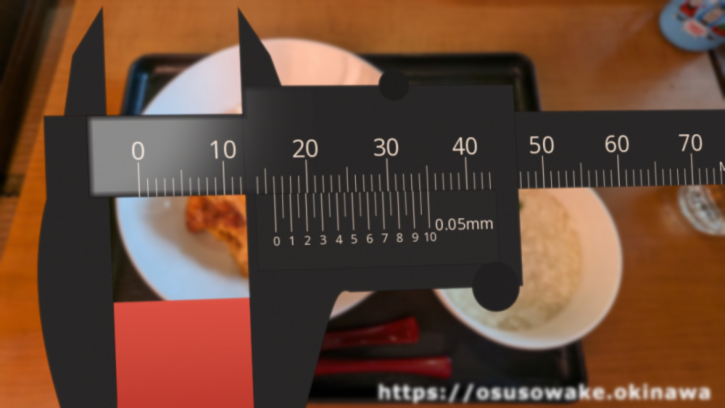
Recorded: 16.0 mm
